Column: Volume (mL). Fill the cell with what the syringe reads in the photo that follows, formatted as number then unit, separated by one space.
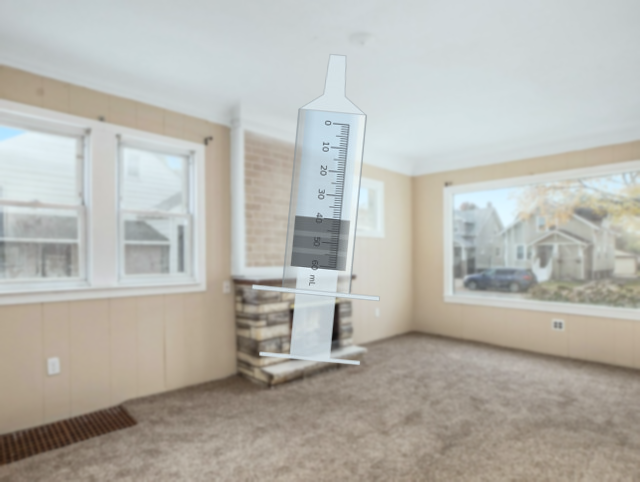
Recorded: 40 mL
